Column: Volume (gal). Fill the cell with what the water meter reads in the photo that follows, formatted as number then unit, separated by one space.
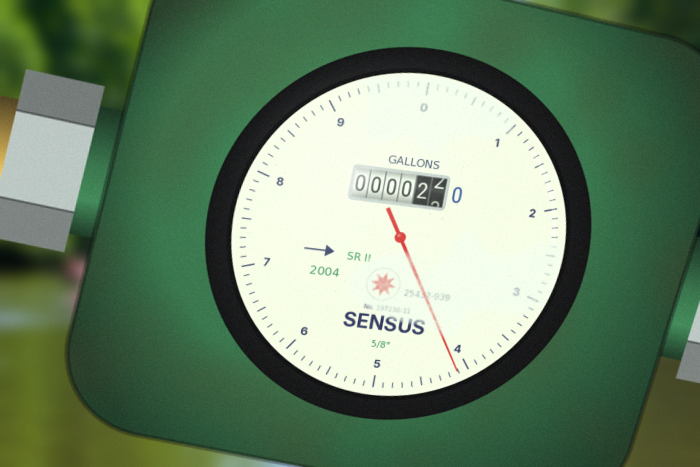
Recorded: 224.1 gal
